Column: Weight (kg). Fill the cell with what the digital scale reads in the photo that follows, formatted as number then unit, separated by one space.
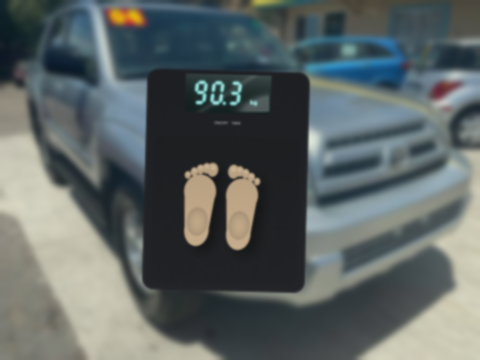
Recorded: 90.3 kg
